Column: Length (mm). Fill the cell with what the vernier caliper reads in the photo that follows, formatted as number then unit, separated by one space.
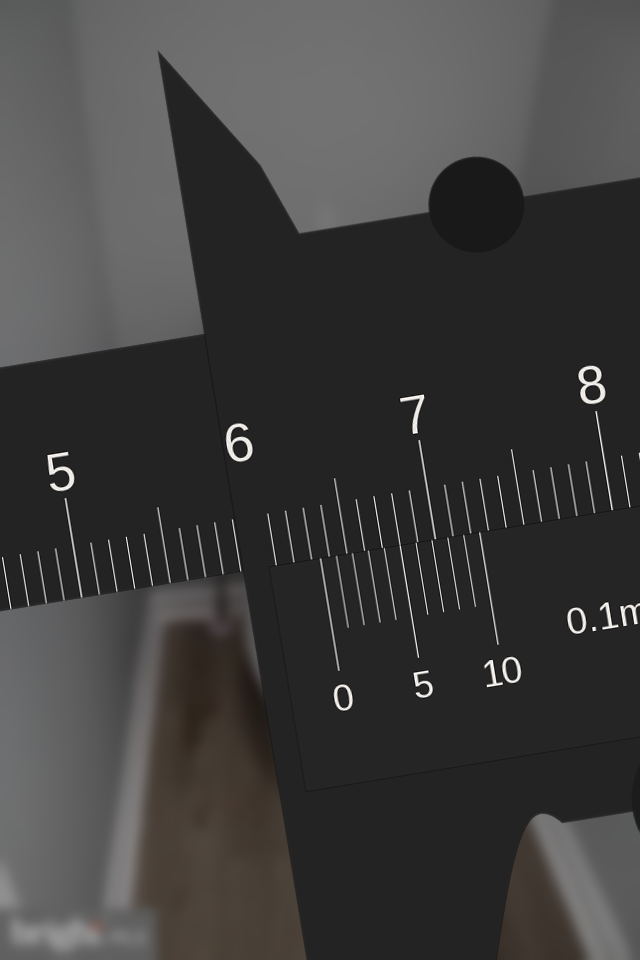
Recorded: 63.5 mm
